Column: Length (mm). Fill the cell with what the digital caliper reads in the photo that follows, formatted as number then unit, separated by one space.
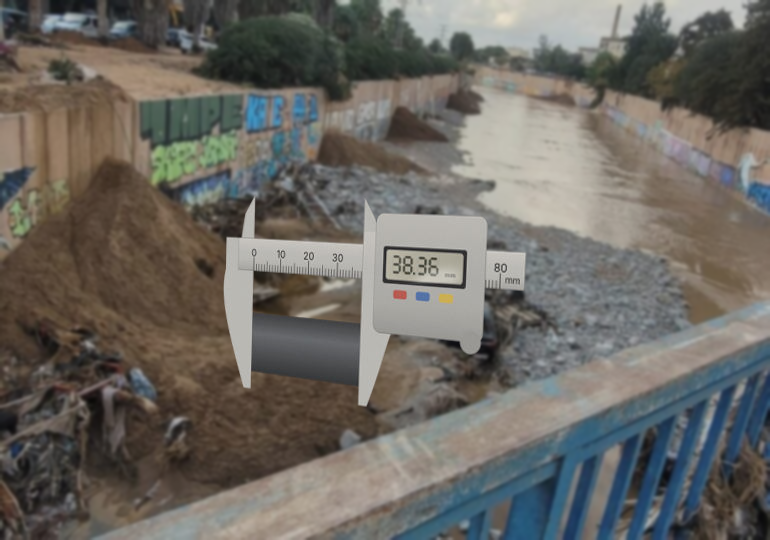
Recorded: 38.36 mm
